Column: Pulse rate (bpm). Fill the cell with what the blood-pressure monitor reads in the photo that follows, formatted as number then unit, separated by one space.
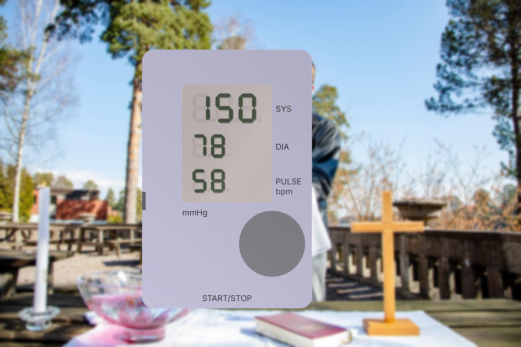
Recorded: 58 bpm
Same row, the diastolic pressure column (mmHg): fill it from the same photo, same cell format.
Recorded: 78 mmHg
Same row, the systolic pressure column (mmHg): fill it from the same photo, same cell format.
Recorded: 150 mmHg
